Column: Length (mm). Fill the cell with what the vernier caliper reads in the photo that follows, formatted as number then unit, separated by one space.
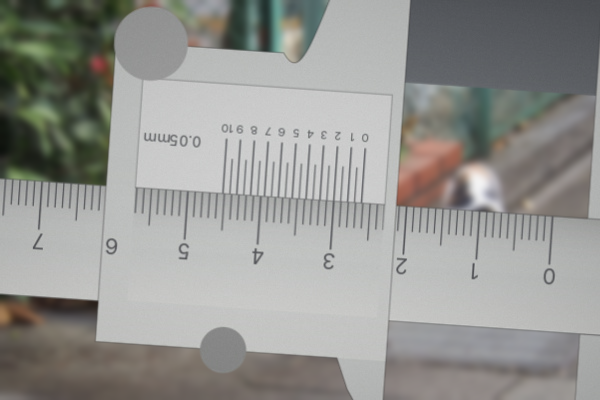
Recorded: 26.2 mm
